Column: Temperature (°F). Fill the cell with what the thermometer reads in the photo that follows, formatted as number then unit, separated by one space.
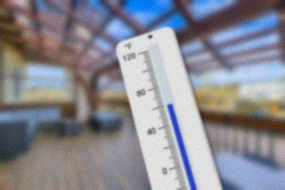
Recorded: 60 °F
